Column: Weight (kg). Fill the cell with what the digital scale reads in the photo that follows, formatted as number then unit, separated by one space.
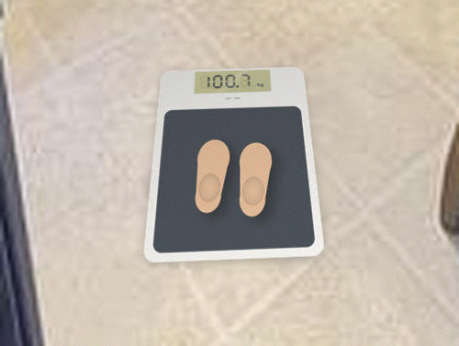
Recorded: 100.7 kg
